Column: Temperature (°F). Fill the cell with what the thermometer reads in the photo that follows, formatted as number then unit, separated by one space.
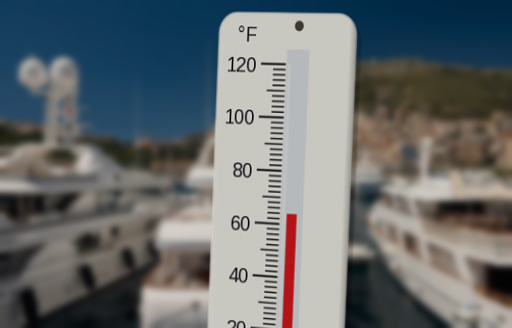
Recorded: 64 °F
